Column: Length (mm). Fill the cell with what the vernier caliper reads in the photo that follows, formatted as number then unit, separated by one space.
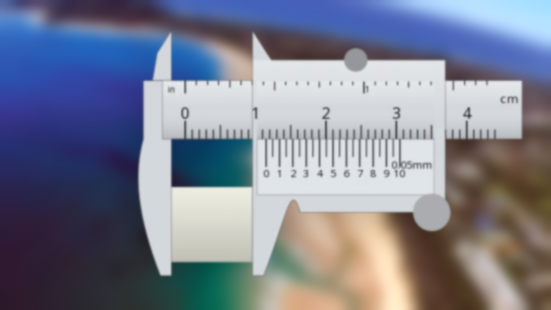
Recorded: 11.5 mm
